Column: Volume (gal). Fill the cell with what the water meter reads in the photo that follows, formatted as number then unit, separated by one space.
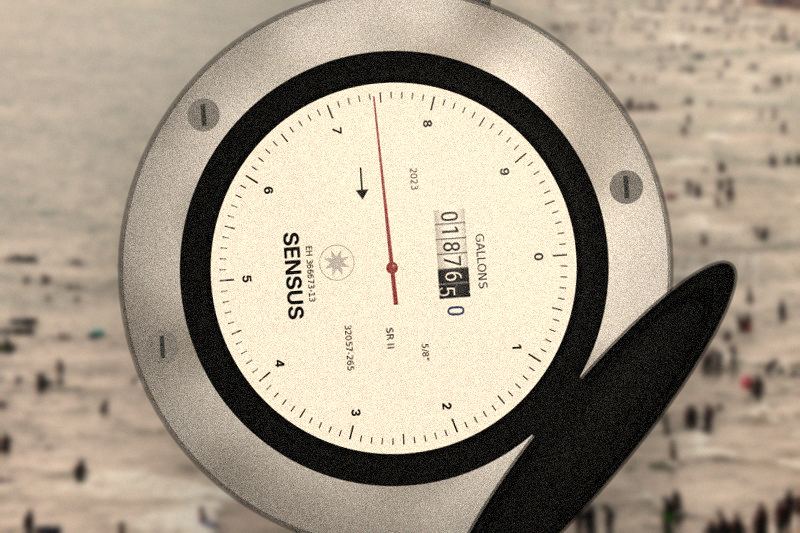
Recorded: 187647.4 gal
